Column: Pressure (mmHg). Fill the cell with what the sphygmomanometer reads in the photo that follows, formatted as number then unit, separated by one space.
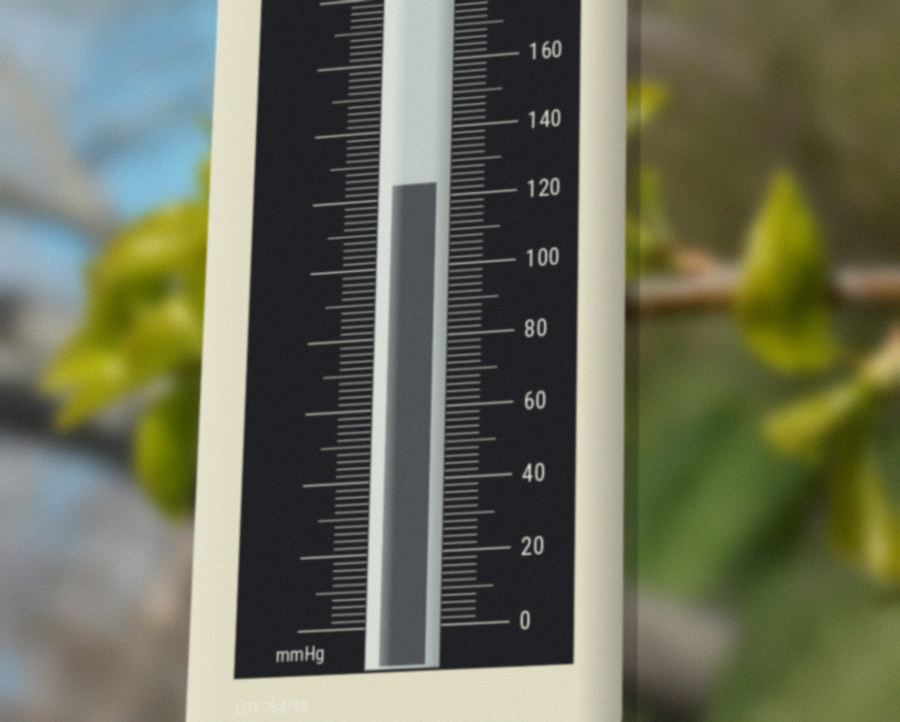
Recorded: 124 mmHg
